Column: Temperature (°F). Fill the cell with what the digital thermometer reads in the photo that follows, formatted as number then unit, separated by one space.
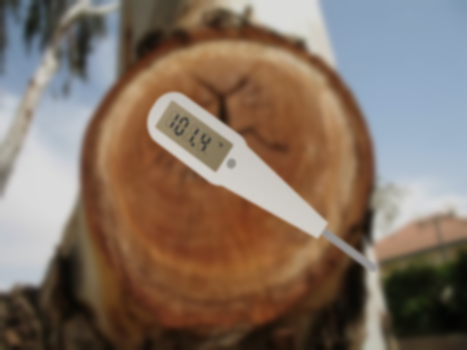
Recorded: 101.4 °F
